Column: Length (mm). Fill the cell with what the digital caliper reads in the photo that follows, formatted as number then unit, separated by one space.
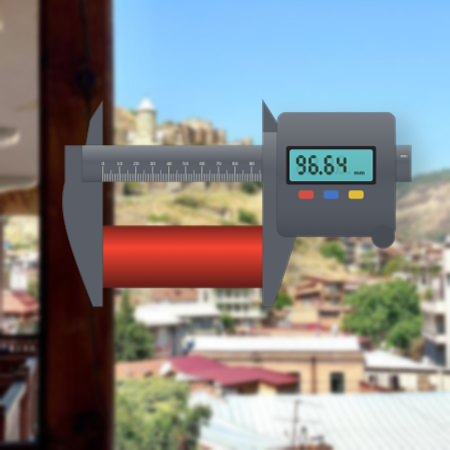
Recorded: 96.64 mm
